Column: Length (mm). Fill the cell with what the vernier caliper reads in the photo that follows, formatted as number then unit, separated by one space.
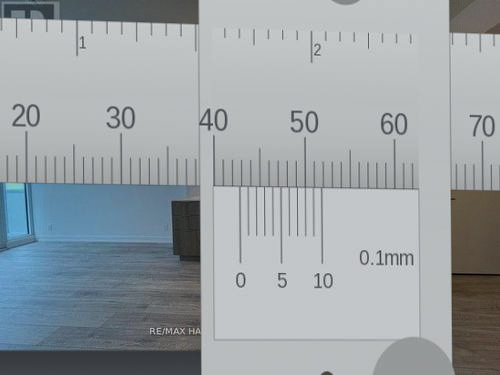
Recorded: 42.8 mm
